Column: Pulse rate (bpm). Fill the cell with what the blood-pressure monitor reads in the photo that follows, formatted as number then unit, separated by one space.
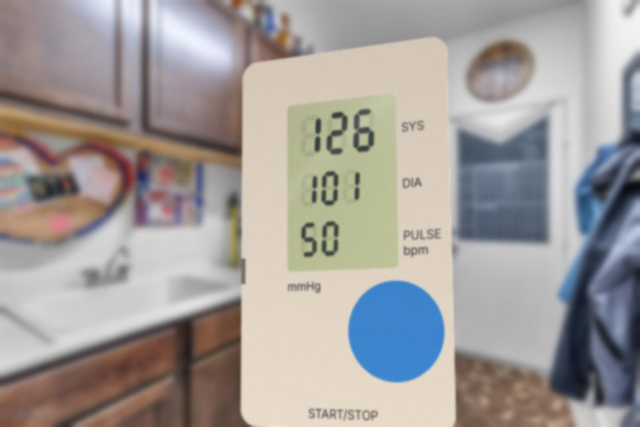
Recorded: 50 bpm
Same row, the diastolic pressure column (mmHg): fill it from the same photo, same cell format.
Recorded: 101 mmHg
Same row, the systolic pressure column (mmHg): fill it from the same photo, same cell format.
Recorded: 126 mmHg
